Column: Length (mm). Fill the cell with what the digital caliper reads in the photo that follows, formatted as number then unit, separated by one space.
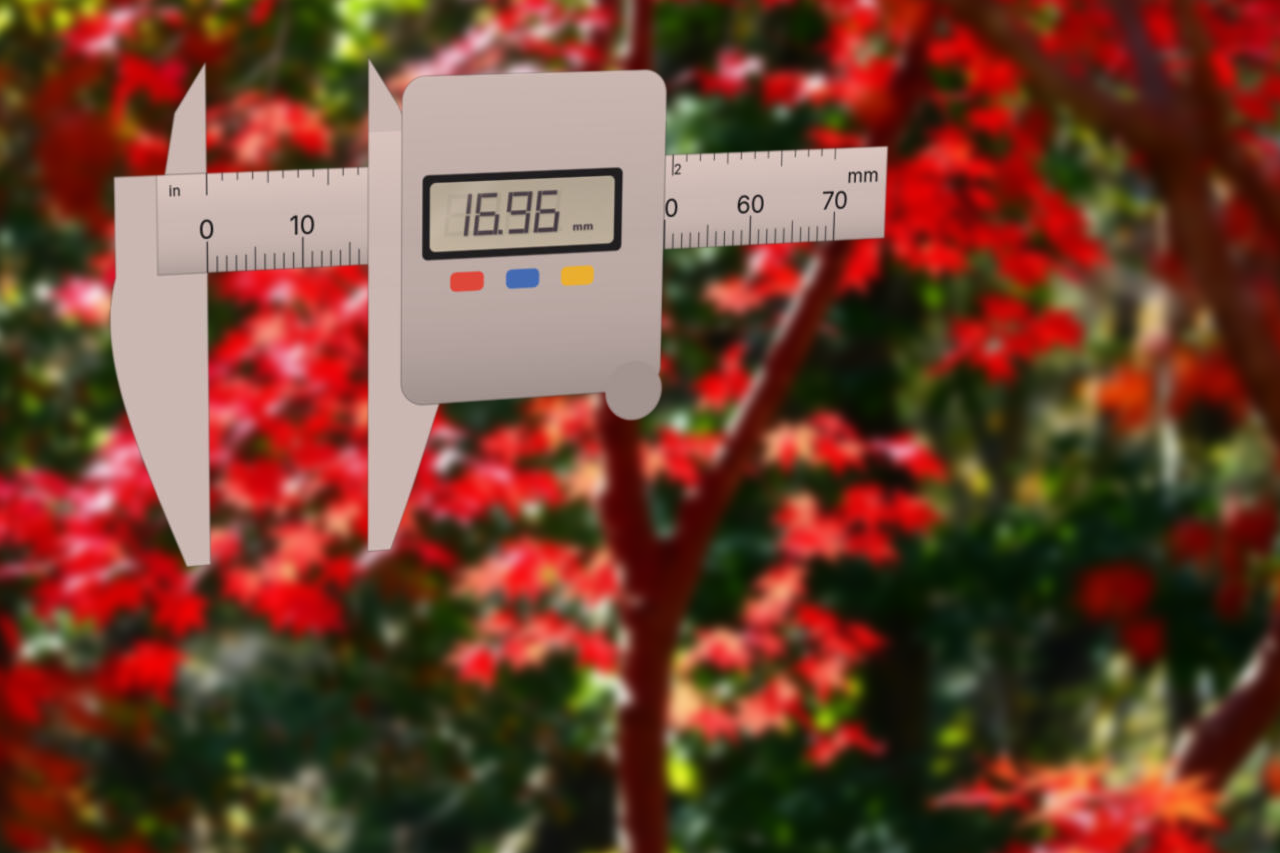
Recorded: 16.96 mm
